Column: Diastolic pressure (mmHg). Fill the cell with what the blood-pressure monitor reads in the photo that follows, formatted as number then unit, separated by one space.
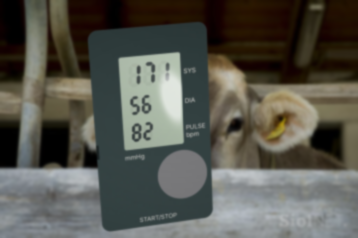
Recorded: 56 mmHg
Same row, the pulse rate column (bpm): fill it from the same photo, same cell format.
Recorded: 82 bpm
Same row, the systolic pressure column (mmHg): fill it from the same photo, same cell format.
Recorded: 171 mmHg
